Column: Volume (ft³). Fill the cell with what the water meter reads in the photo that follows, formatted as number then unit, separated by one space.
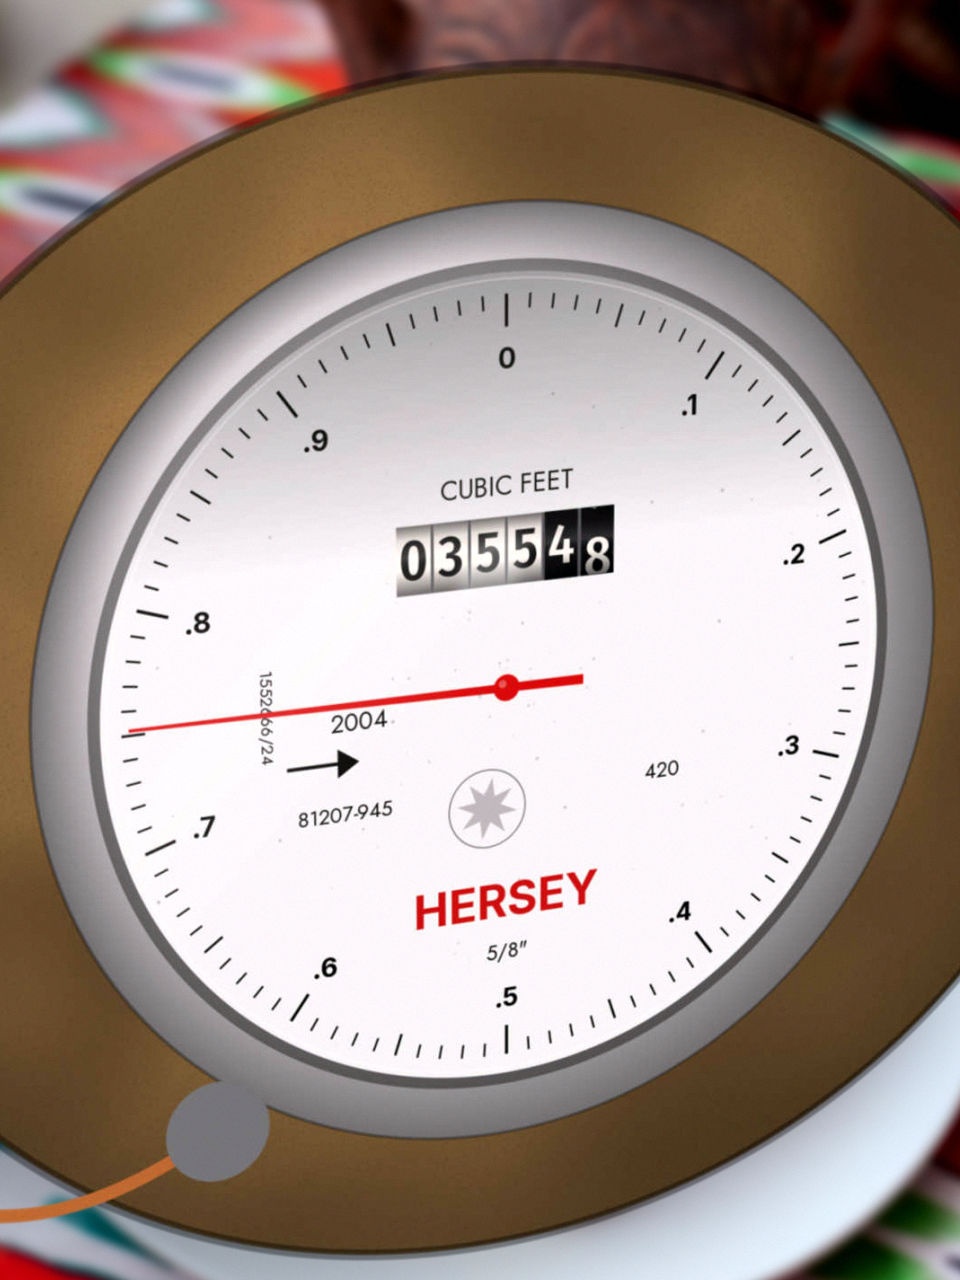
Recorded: 35547.75 ft³
